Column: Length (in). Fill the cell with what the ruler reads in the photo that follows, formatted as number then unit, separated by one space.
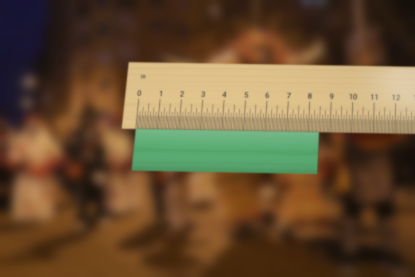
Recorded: 8.5 in
